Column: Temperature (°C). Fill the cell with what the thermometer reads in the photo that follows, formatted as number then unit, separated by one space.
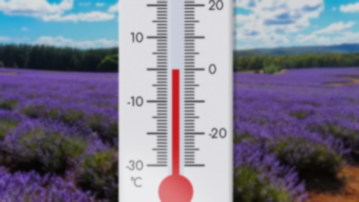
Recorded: 0 °C
